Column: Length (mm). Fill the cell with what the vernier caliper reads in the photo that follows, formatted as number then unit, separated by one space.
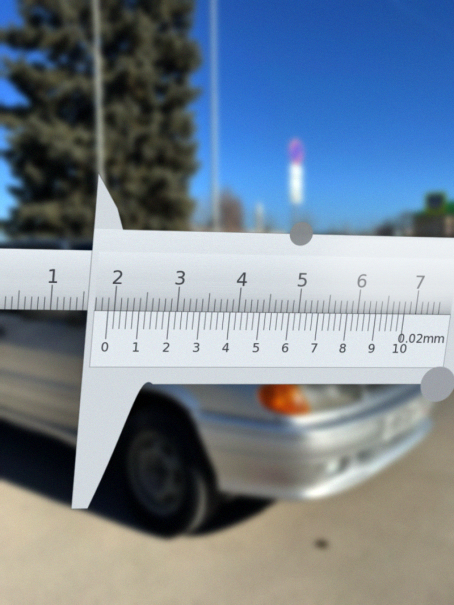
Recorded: 19.0 mm
